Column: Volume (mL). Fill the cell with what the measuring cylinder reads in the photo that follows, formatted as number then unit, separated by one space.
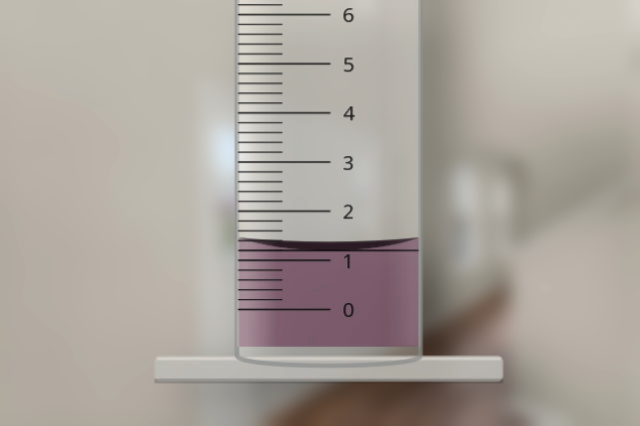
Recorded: 1.2 mL
